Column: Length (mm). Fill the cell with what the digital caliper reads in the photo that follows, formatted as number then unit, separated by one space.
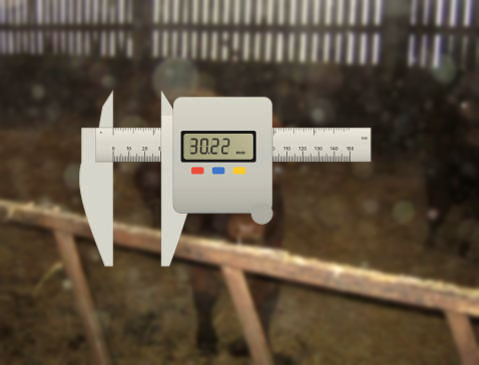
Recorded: 30.22 mm
